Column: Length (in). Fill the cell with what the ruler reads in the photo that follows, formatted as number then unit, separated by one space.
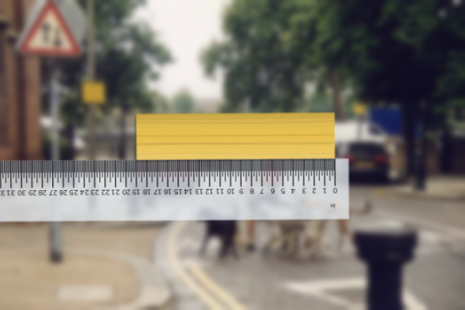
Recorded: 19 in
